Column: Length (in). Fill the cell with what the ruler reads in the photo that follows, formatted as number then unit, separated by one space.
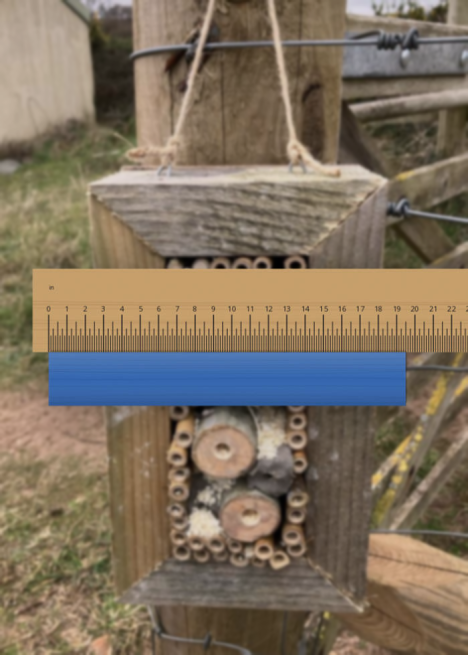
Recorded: 19.5 in
